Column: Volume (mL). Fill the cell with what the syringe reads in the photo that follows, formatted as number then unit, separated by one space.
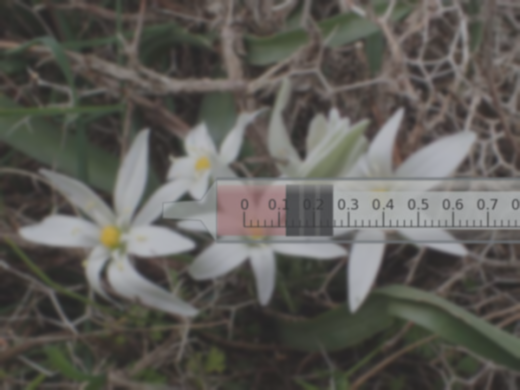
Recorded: 0.12 mL
